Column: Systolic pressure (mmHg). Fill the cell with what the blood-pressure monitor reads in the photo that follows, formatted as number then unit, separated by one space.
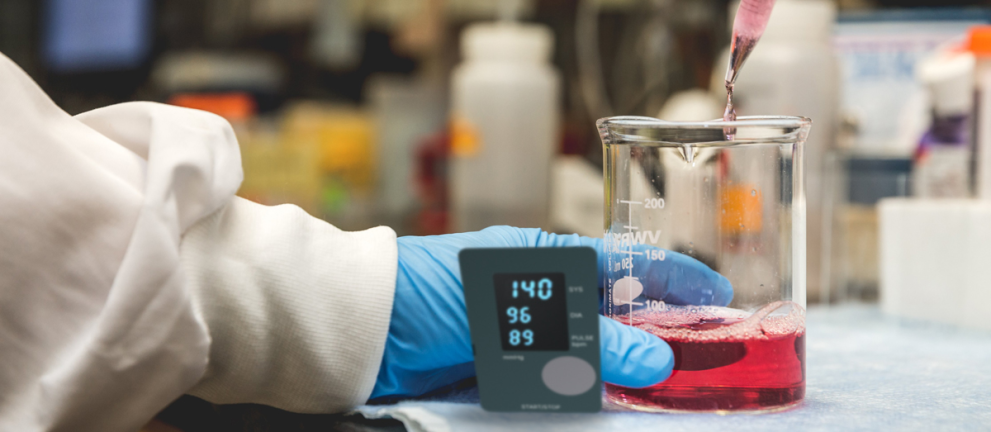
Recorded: 140 mmHg
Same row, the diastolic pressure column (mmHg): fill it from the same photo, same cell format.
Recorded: 96 mmHg
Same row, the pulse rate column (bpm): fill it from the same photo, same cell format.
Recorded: 89 bpm
